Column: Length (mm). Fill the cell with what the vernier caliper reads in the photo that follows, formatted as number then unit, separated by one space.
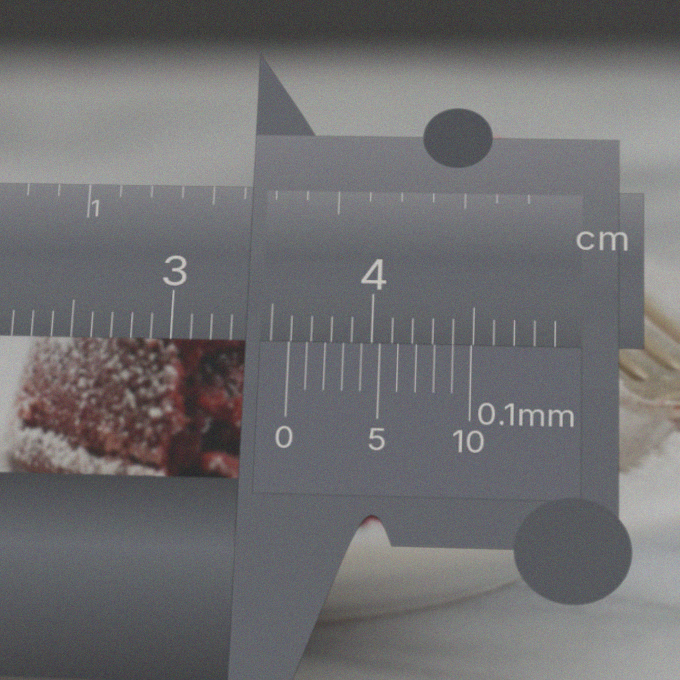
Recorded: 35.9 mm
